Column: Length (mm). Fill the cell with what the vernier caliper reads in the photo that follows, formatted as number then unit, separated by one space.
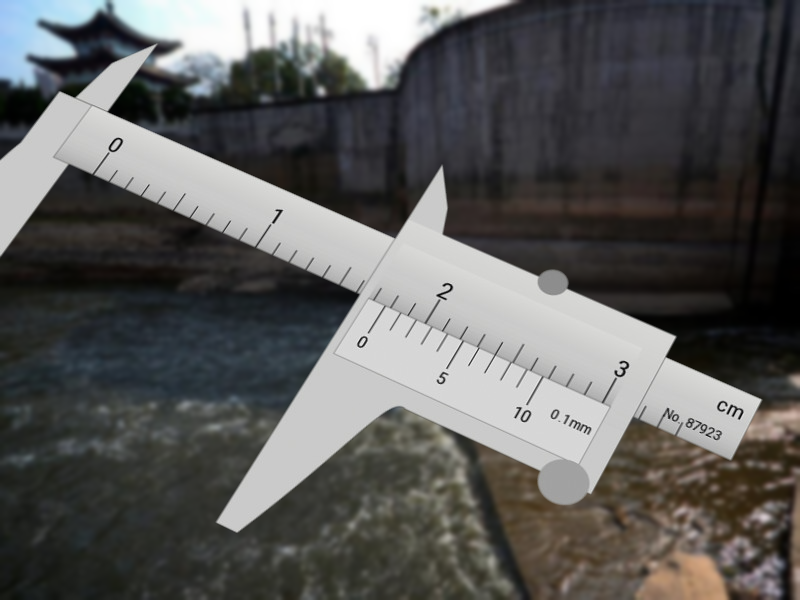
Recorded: 17.7 mm
